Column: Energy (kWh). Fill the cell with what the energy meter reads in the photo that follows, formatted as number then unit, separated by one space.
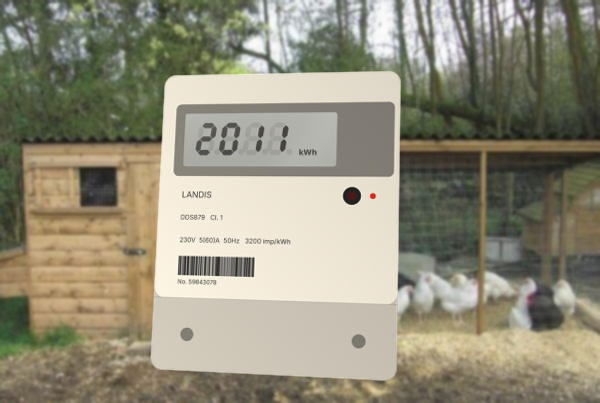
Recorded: 2011 kWh
